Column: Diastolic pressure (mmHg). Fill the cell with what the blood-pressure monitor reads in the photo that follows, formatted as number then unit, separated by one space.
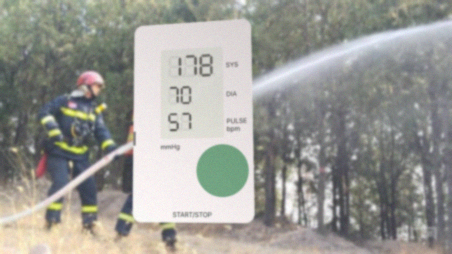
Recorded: 70 mmHg
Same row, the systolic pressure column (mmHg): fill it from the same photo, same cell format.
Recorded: 178 mmHg
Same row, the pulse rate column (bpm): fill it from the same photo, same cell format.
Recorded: 57 bpm
